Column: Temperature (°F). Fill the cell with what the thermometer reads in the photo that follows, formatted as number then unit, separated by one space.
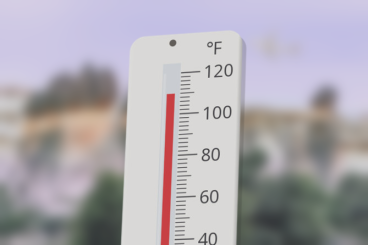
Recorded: 110 °F
